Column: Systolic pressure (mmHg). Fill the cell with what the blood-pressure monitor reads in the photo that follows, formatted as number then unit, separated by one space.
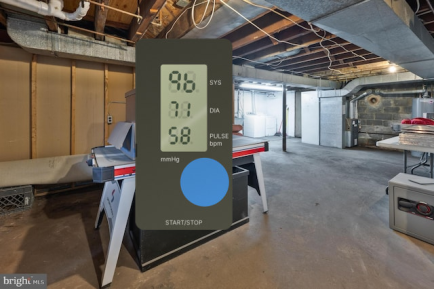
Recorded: 96 mmHg
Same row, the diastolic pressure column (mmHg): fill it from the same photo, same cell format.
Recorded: 71 mmHg
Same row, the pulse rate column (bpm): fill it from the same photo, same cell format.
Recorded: 58 bpm
